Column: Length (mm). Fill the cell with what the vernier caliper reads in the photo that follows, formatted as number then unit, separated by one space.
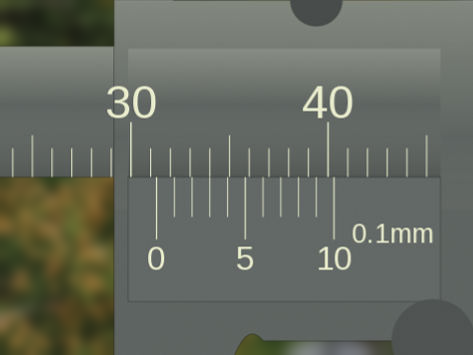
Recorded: 31.3 mm
